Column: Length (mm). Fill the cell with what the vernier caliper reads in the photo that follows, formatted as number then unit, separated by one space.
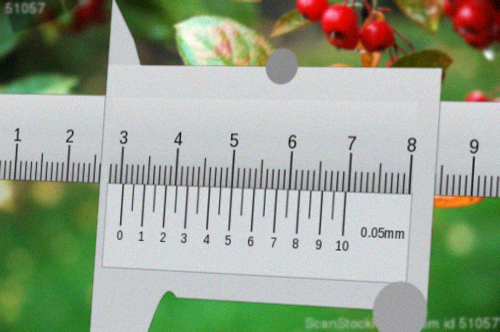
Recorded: 30.5 mm
